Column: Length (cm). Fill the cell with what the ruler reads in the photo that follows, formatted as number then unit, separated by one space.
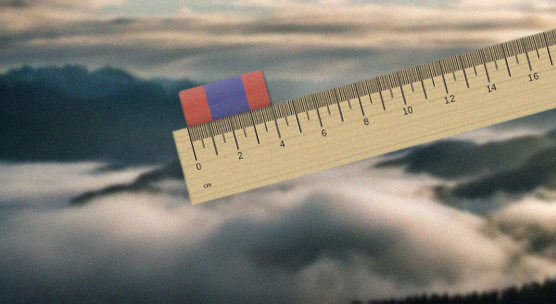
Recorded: 4 cm
